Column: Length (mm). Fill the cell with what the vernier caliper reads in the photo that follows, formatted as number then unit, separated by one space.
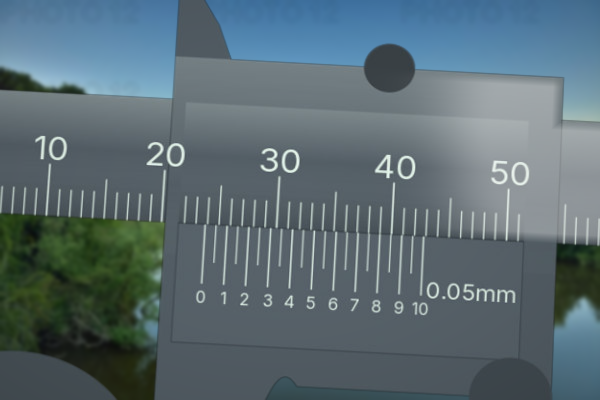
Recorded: 23.8 mm
